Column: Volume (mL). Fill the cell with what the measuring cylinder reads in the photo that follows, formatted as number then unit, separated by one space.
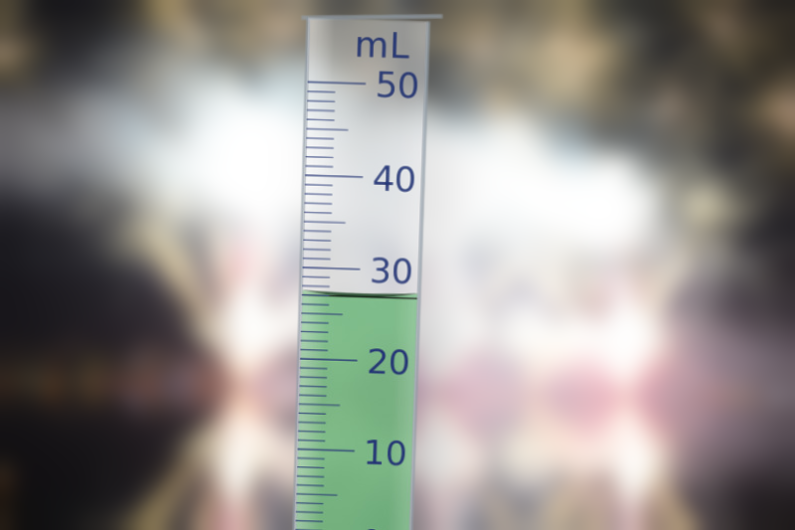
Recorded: 27 mL
